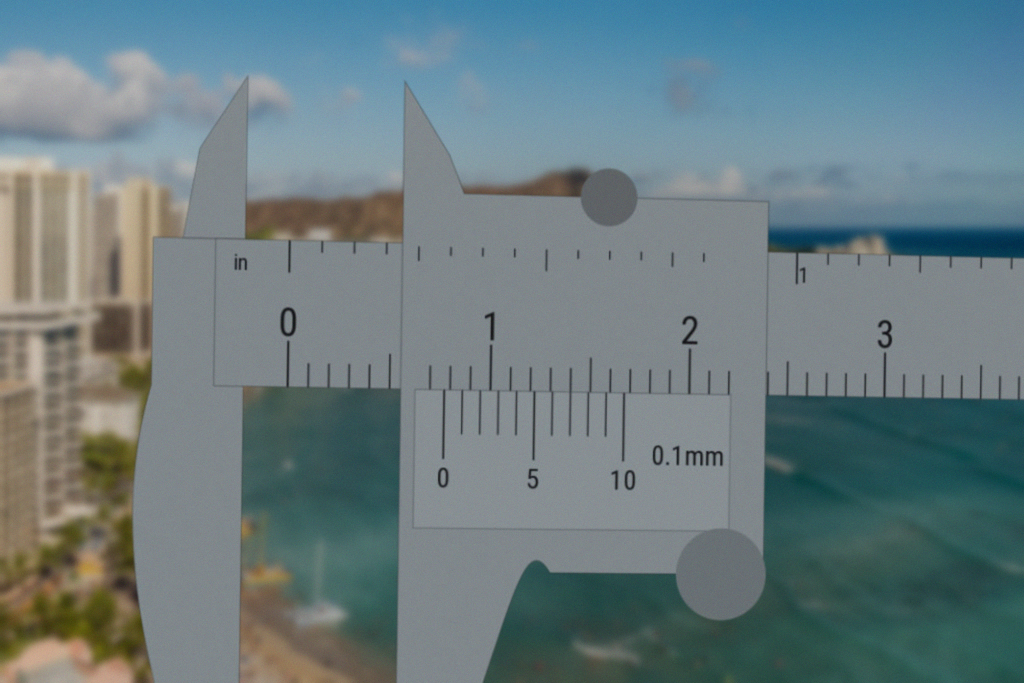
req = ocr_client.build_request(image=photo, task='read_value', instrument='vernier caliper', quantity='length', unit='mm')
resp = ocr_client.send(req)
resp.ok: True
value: 7.7 mm
